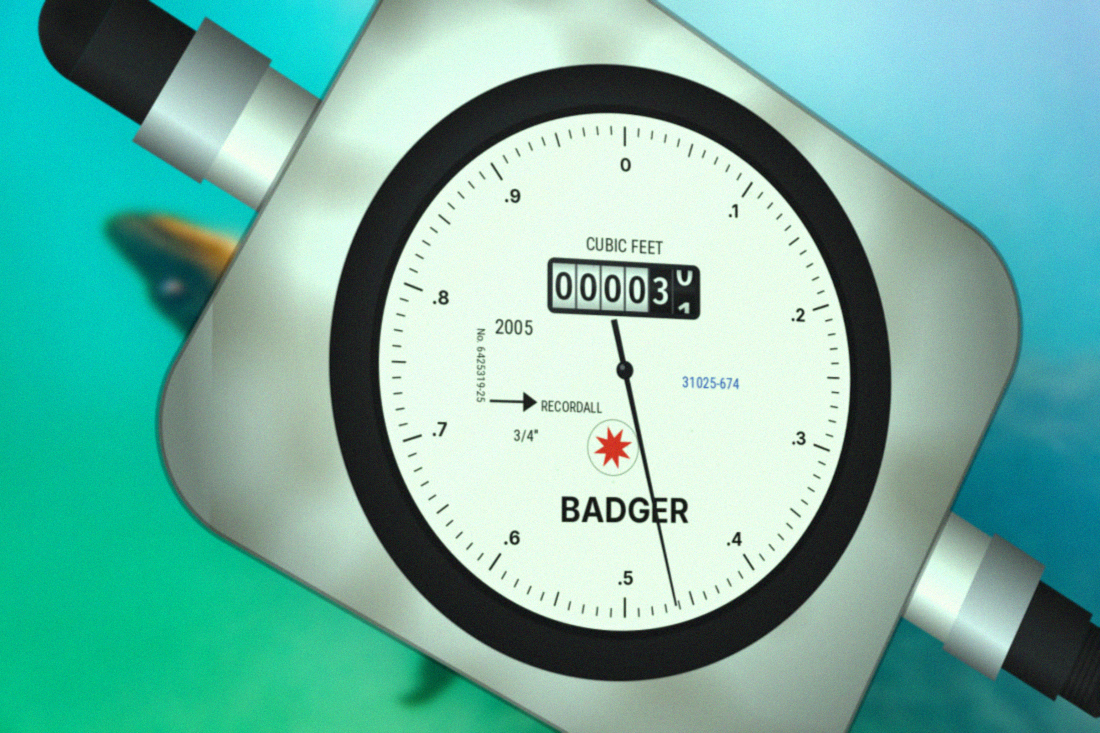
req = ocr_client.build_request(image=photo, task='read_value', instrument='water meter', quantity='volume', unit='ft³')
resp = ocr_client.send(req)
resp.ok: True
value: 30.46 ft³
